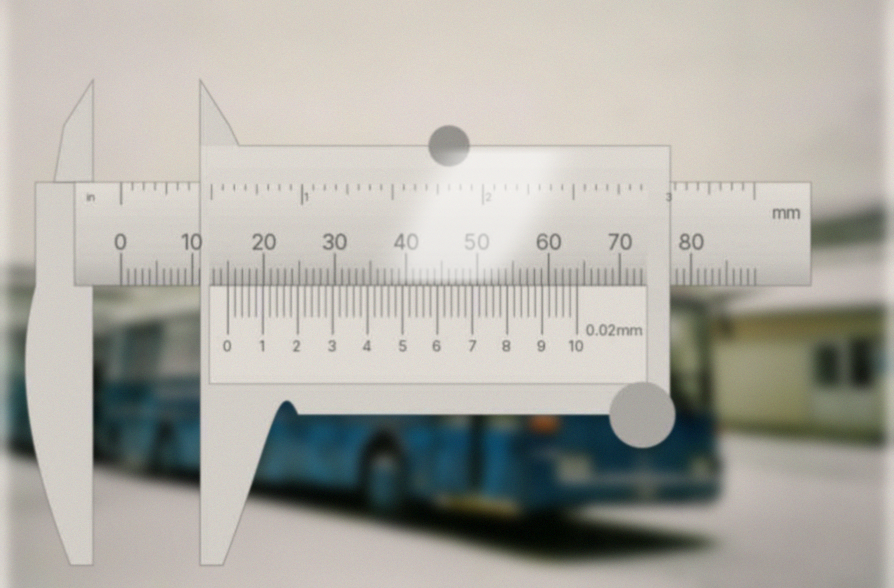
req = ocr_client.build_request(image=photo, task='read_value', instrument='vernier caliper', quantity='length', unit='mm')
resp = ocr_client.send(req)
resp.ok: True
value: 15.0 mm
